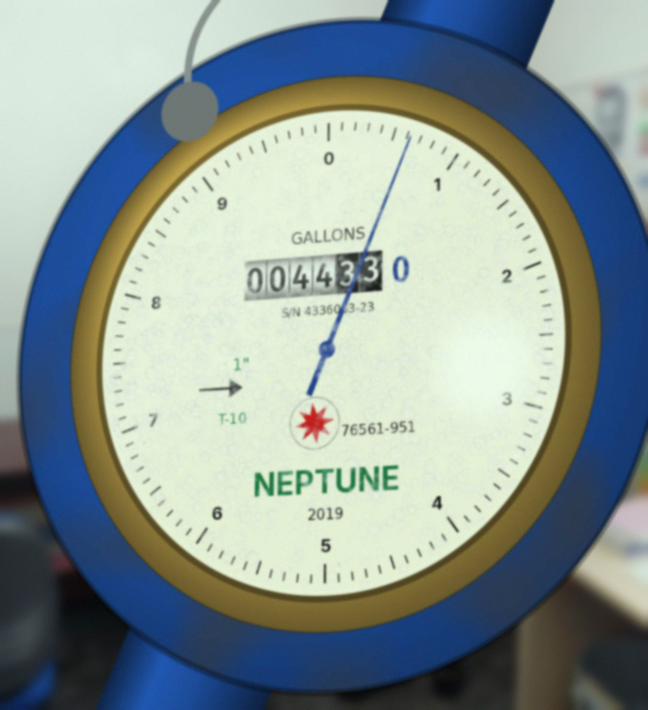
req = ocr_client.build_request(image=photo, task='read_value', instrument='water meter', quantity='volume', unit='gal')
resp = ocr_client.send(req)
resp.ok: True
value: 44330.6 gal
